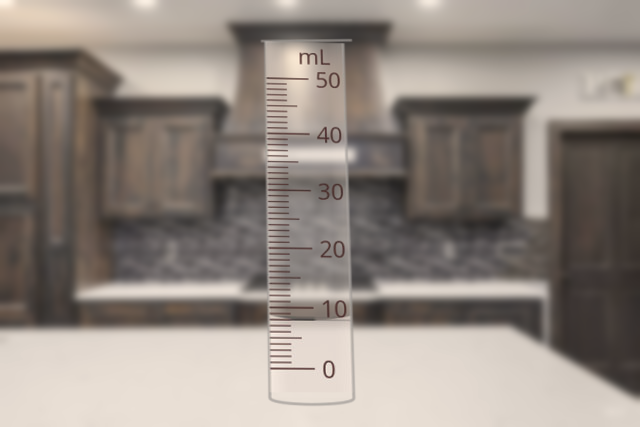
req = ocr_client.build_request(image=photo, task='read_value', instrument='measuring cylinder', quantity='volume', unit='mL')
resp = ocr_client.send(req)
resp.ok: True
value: 8 mL
